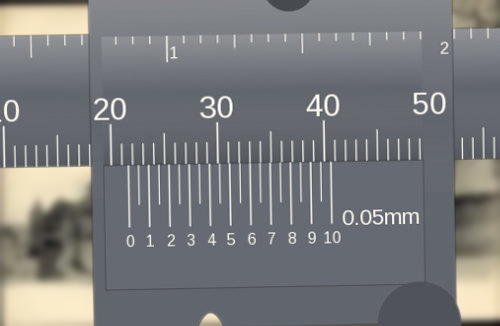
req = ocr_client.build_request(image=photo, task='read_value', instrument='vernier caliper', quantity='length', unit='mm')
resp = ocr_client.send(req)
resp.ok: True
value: 21.6 mm
